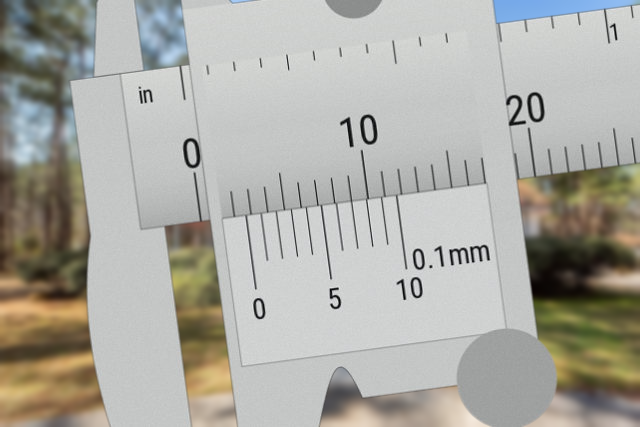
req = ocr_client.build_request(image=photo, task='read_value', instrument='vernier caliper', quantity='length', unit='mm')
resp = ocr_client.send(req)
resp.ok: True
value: 2.7 mm
